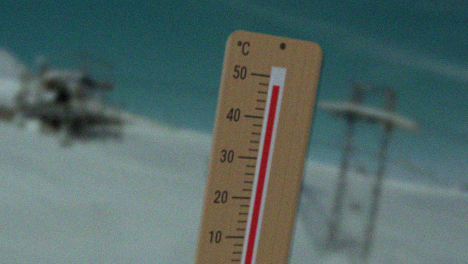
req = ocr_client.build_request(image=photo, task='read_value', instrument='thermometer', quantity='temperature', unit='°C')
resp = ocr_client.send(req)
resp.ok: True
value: 48 °C
